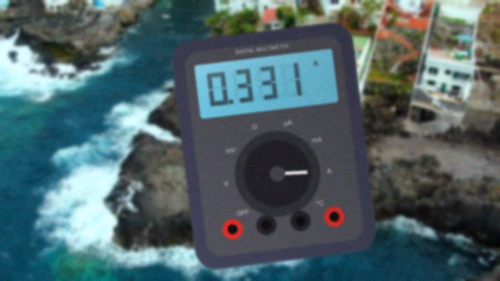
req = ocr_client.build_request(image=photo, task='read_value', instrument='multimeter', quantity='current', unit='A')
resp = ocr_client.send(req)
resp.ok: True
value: 0.331 A
